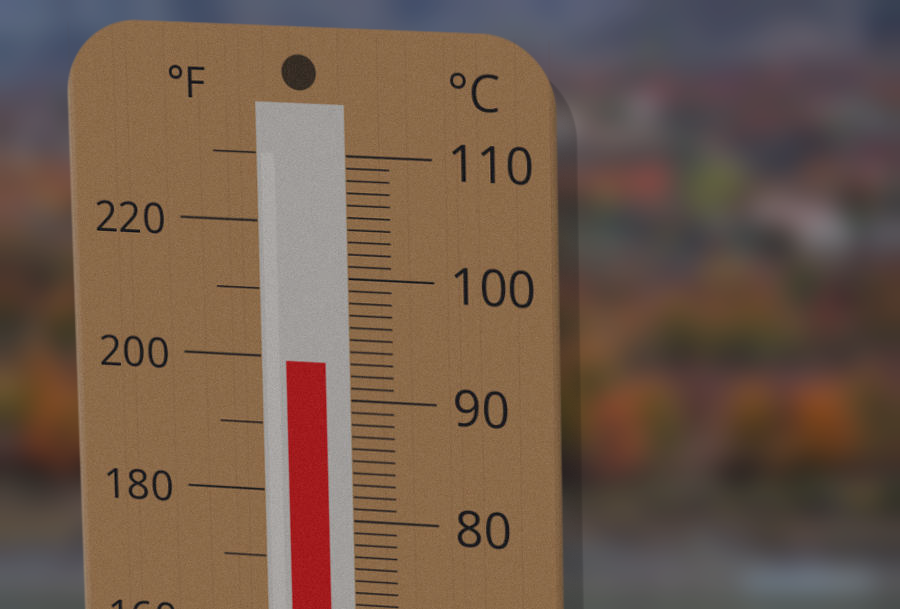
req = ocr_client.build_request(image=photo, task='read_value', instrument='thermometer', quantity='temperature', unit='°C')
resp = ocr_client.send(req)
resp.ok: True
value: 93 °C
